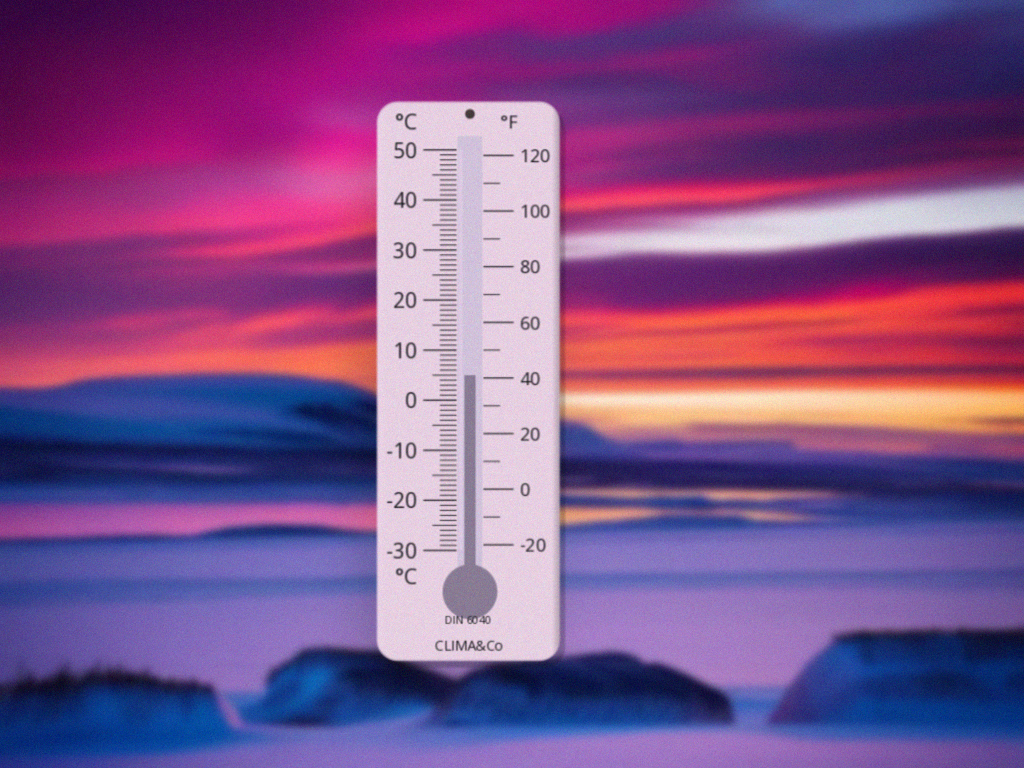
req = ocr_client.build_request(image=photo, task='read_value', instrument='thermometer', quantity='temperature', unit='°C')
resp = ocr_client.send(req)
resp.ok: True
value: 5 °C
